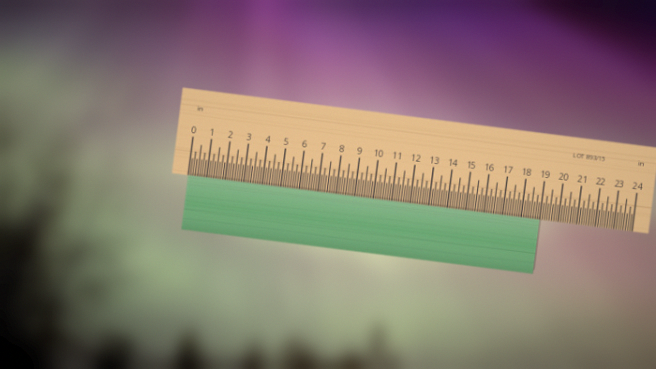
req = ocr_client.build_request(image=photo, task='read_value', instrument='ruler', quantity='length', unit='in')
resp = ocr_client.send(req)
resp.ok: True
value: 19 in
